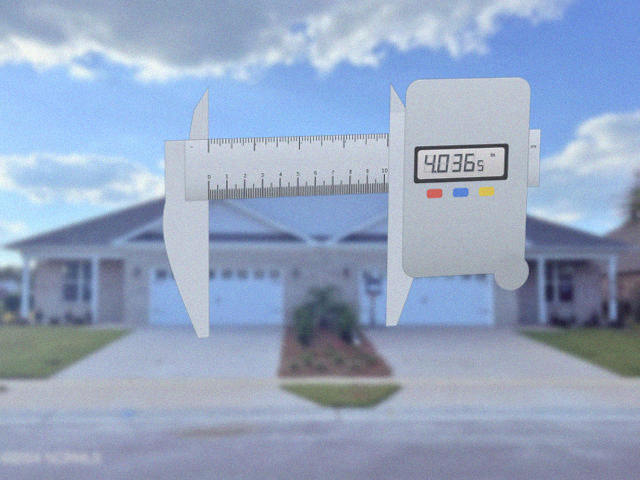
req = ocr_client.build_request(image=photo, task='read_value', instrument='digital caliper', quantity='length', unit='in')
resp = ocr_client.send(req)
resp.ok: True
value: 4.0365 in
